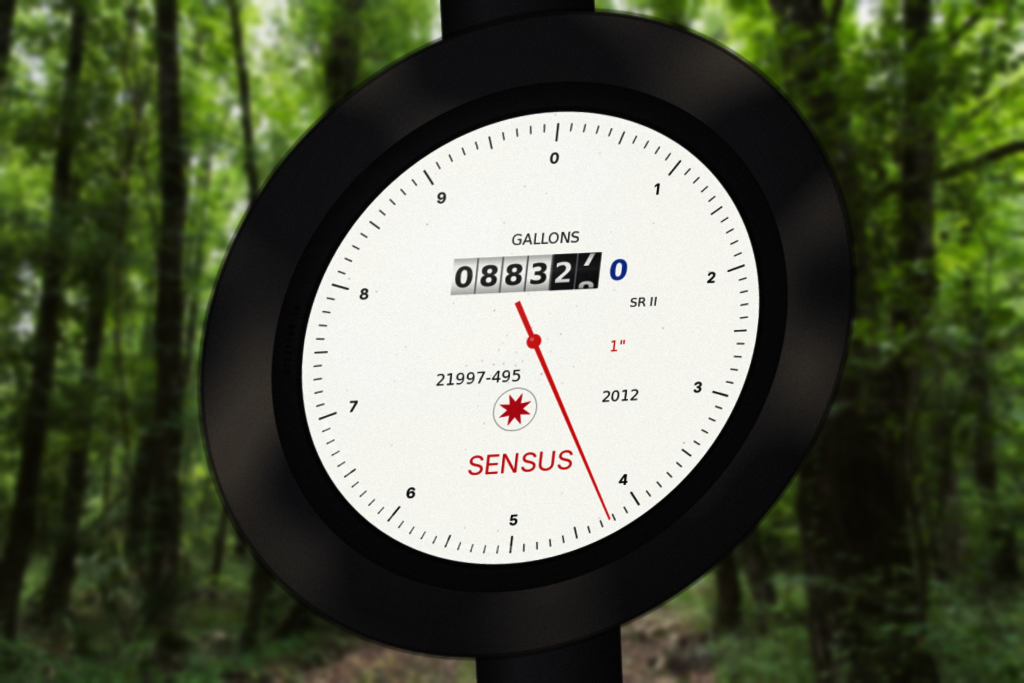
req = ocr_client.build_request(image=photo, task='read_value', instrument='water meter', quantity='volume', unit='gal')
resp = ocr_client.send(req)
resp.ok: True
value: 883274.2 gal
